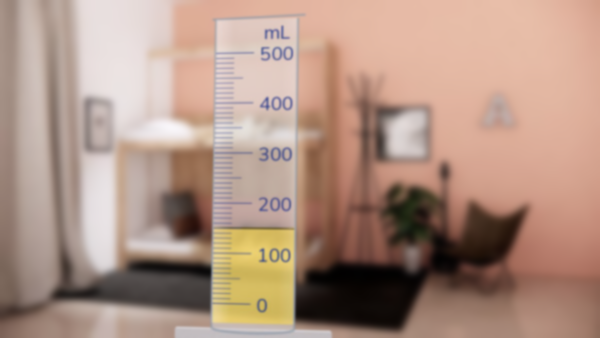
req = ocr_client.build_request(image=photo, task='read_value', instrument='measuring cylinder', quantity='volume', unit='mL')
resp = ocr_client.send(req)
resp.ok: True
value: 150 mL
